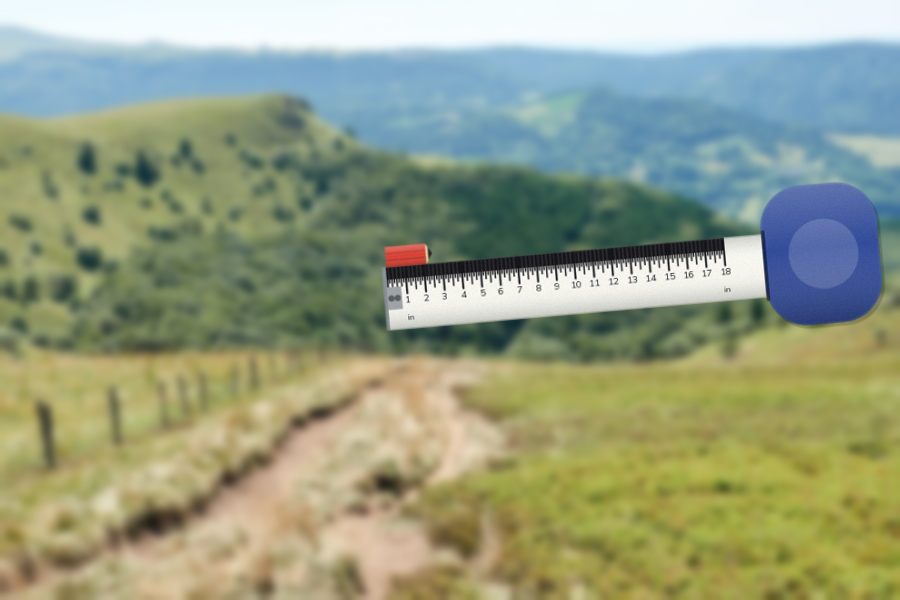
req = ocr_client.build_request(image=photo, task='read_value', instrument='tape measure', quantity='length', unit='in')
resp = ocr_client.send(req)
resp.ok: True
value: 2.5 in
